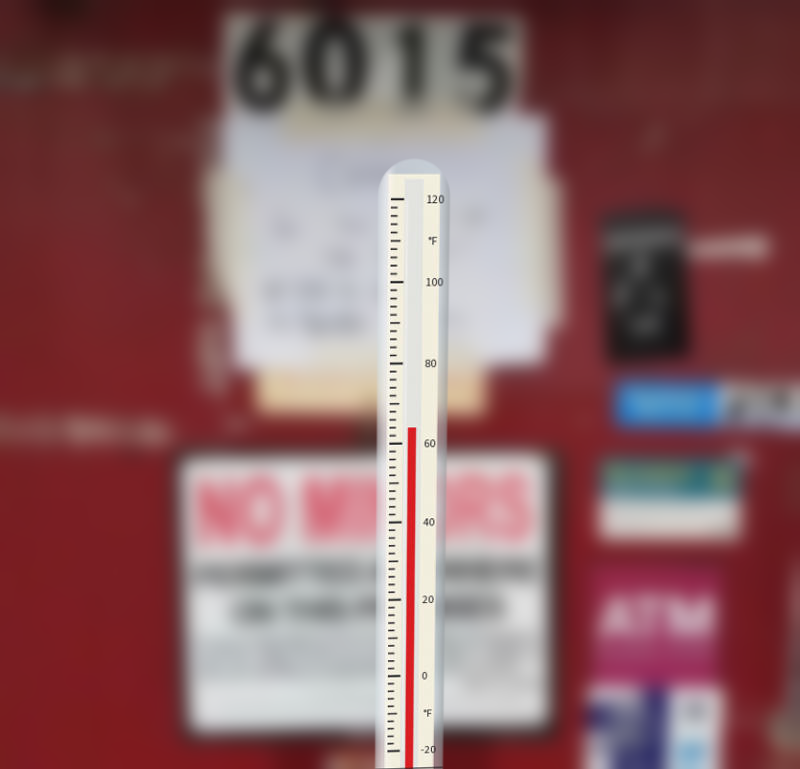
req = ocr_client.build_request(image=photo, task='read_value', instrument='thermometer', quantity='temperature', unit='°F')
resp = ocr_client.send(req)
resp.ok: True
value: 64 °F
